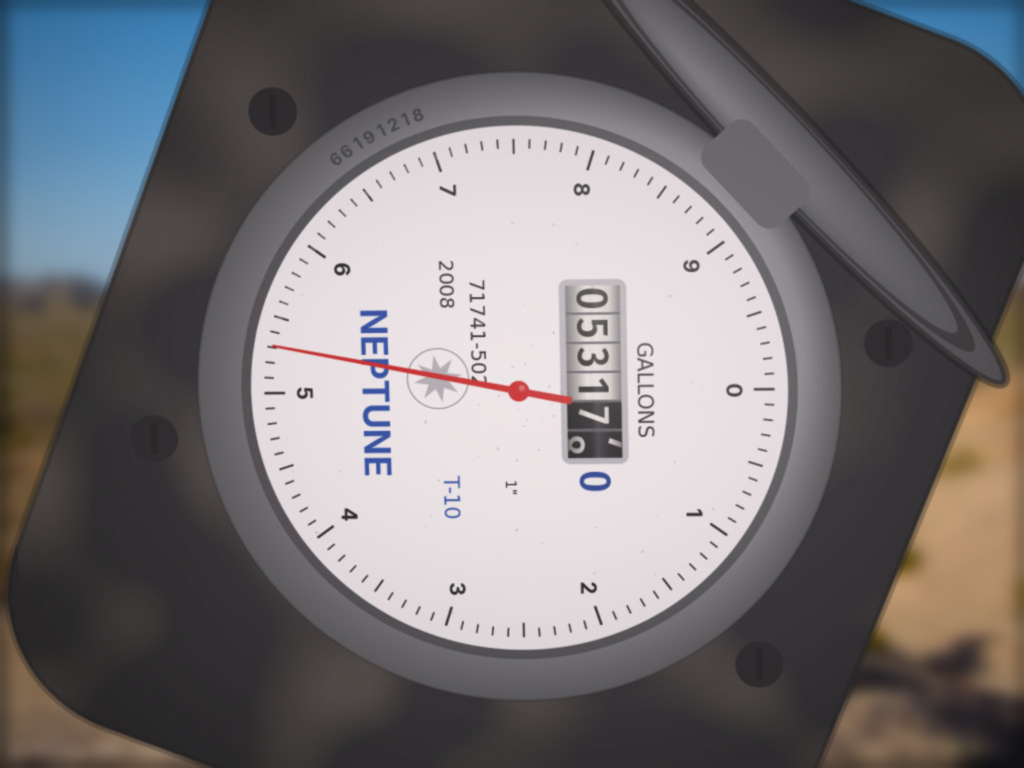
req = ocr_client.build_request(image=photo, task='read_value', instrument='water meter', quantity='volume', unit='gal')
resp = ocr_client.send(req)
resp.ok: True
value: 531775.3 gal
